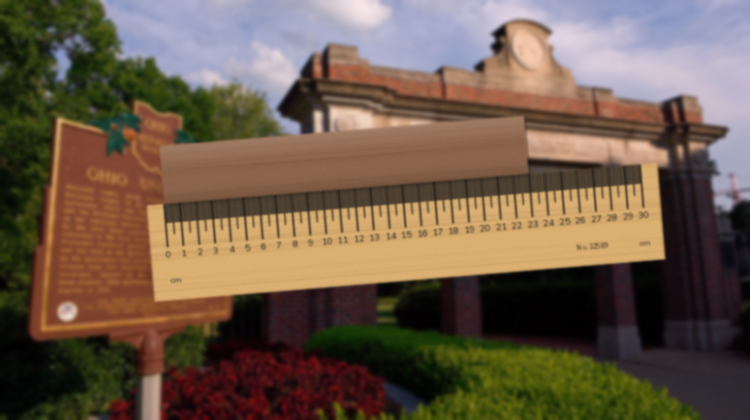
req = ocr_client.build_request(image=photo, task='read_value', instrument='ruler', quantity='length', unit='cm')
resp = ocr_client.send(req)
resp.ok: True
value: 23 cm
